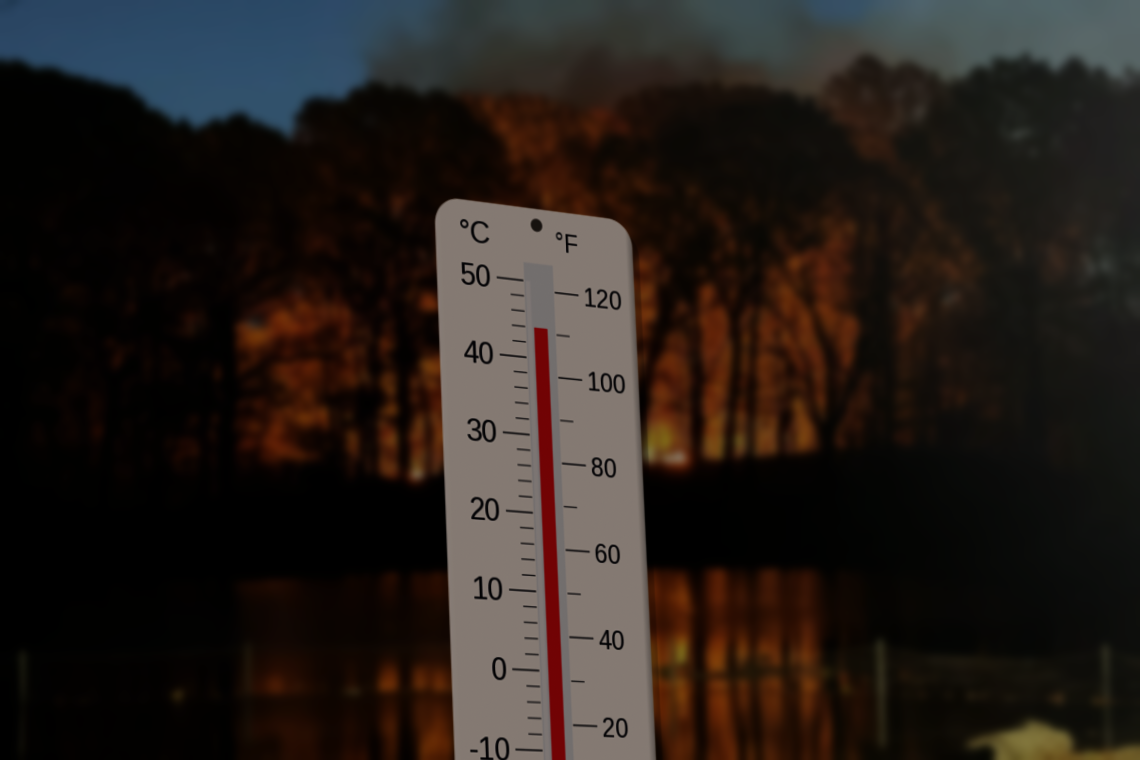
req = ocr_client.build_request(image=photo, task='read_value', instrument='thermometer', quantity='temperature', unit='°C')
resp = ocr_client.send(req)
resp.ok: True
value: 44 °C
